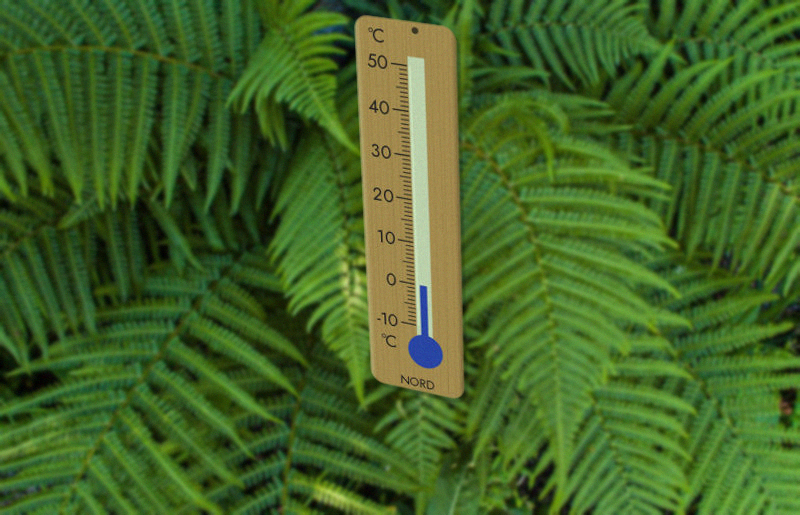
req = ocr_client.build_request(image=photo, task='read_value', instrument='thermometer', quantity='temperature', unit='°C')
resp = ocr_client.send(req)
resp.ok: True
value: 0 °C
